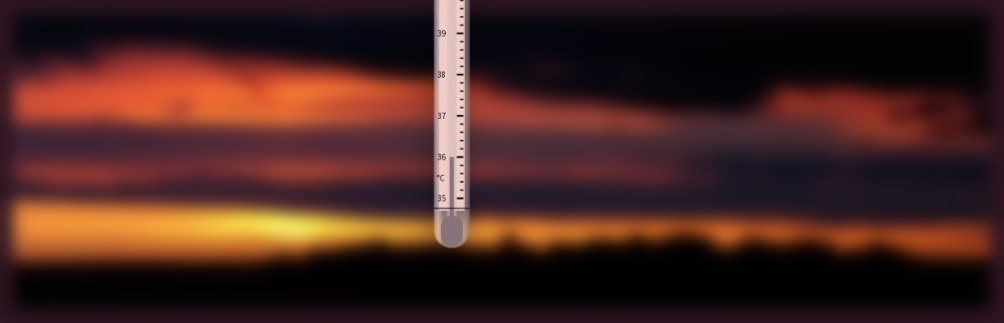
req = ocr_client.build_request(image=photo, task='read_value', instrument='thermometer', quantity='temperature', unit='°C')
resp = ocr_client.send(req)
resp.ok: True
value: 36 °C
